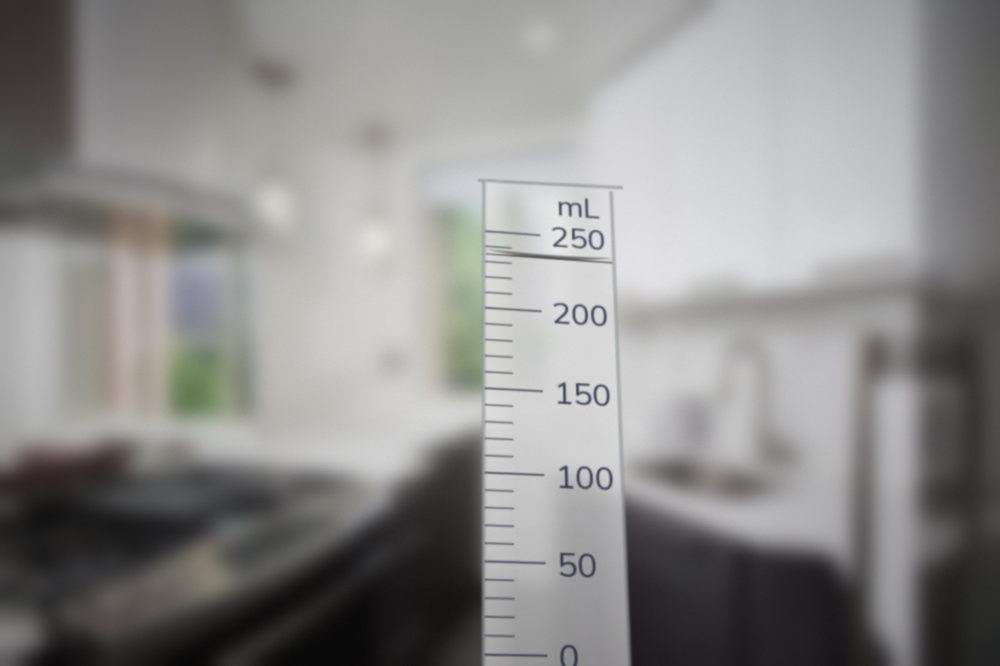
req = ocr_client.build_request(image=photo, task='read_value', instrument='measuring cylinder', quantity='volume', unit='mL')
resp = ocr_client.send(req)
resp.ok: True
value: 235 mL
